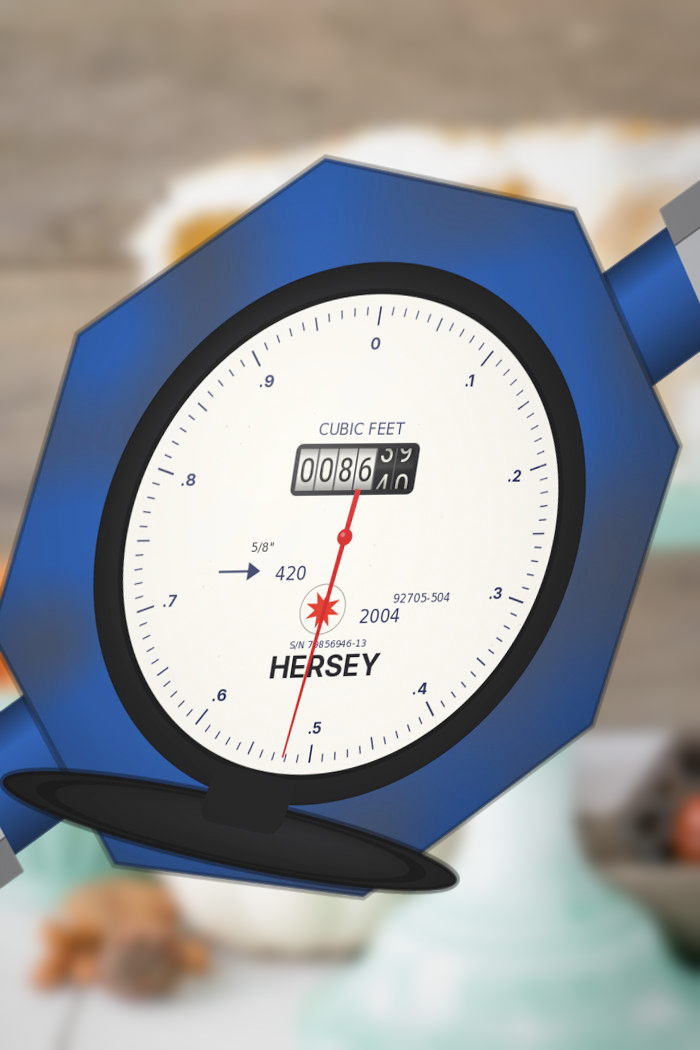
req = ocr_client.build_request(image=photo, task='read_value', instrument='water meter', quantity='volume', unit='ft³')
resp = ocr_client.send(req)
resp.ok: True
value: 8639.52 ft³
